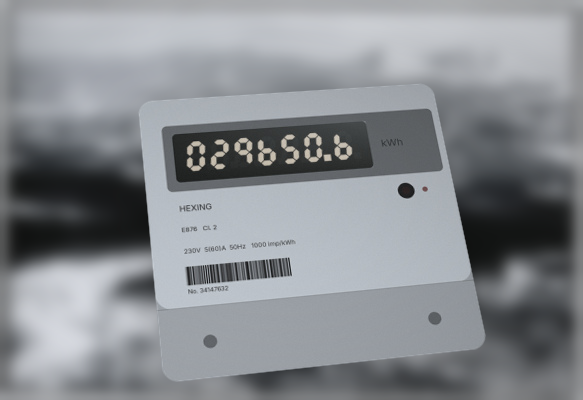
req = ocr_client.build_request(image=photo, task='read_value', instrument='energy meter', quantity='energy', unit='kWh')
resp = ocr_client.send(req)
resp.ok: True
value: 29650.6 kWh
